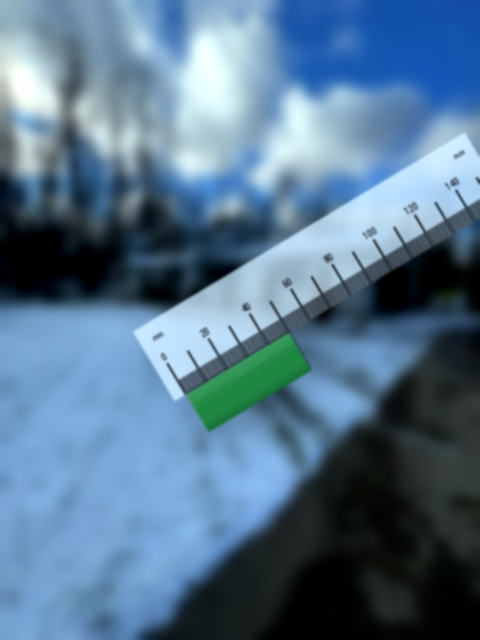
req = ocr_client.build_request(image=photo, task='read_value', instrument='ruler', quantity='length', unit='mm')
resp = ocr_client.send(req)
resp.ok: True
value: 50 mm
